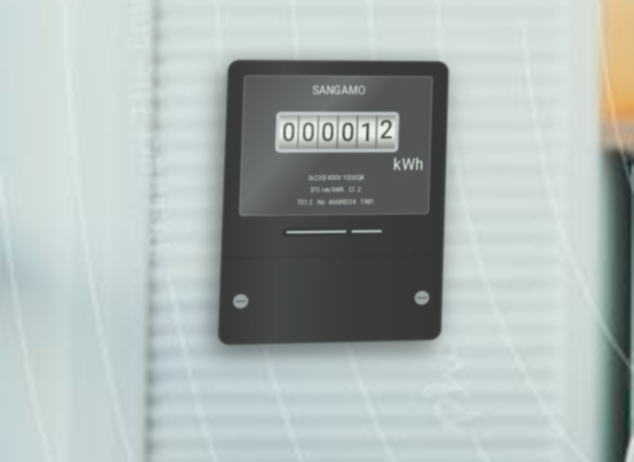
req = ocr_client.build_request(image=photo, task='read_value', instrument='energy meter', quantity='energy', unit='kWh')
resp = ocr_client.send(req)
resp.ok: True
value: 12 kWh
